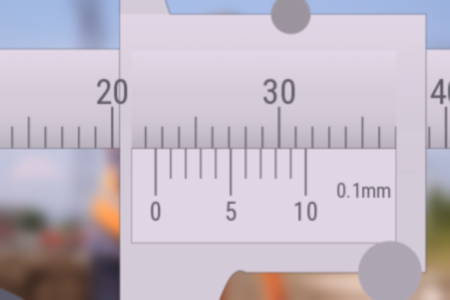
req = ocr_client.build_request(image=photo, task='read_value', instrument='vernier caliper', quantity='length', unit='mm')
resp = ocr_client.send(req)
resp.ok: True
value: 22.6 mm
